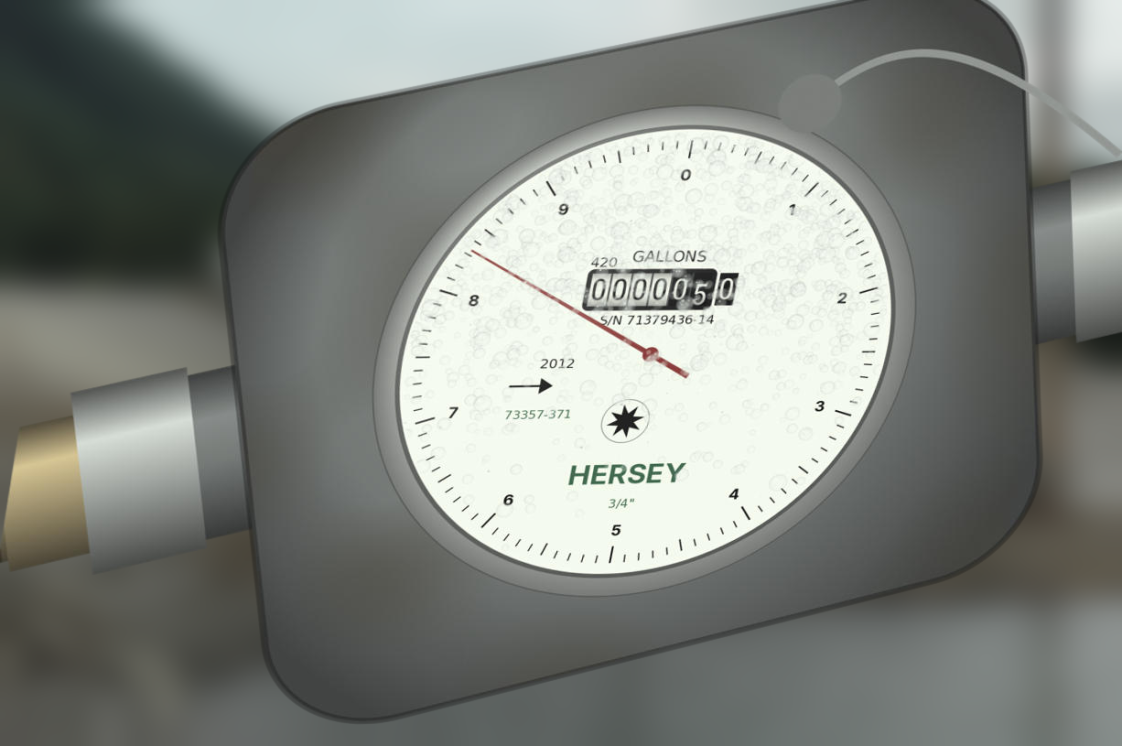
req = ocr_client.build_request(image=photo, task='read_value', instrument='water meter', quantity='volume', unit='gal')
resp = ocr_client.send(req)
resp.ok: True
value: 48.3 gal
